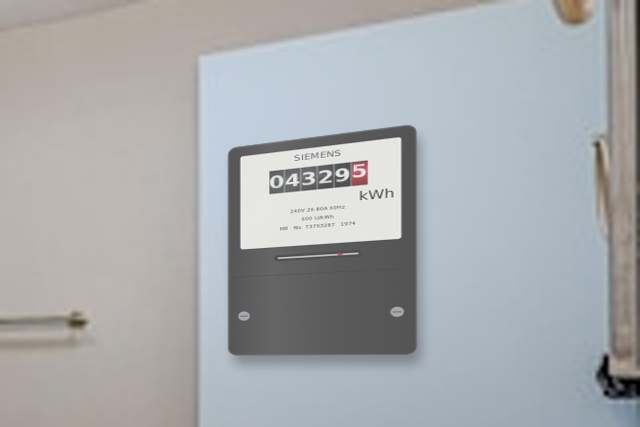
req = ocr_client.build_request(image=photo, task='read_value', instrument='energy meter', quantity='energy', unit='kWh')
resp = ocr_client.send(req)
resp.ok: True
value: 4329.5 kWh
